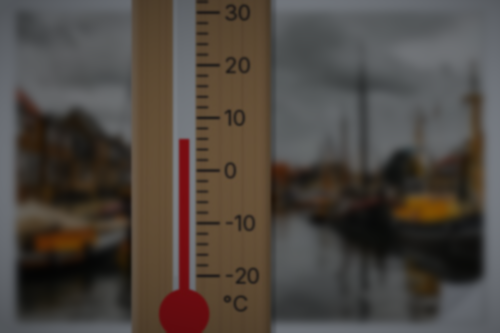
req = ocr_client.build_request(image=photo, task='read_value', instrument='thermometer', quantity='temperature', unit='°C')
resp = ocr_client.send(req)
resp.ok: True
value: 6 °C
